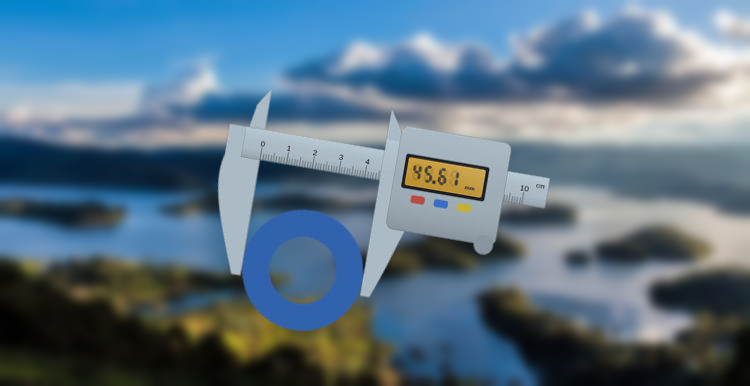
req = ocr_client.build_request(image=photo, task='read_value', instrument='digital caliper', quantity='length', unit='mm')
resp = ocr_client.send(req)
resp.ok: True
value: 45.61 mm
